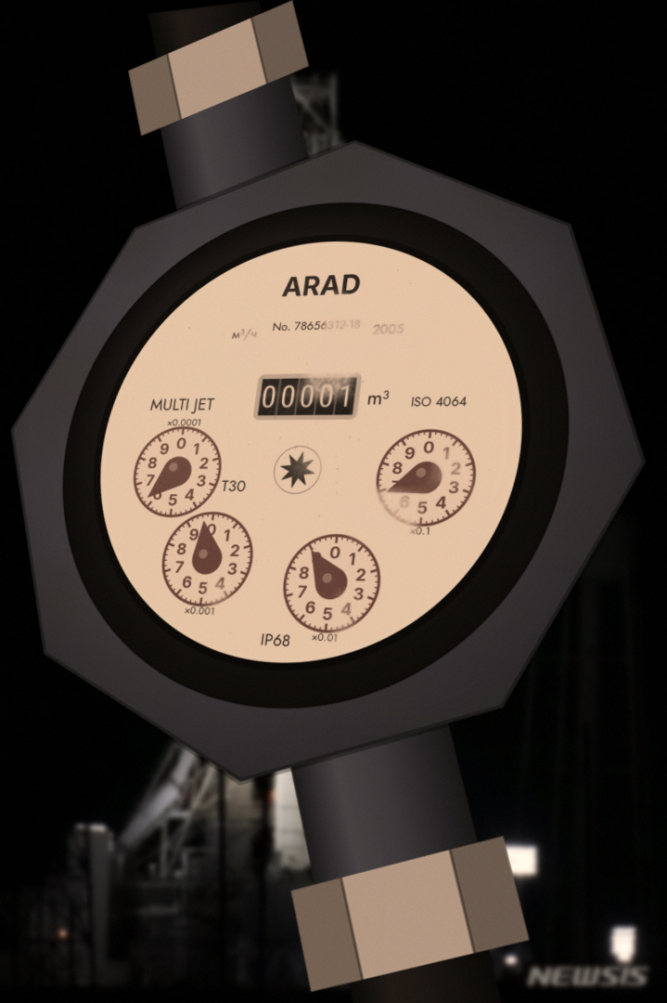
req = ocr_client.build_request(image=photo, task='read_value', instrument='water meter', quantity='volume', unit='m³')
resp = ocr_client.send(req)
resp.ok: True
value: 1.6896 m³
